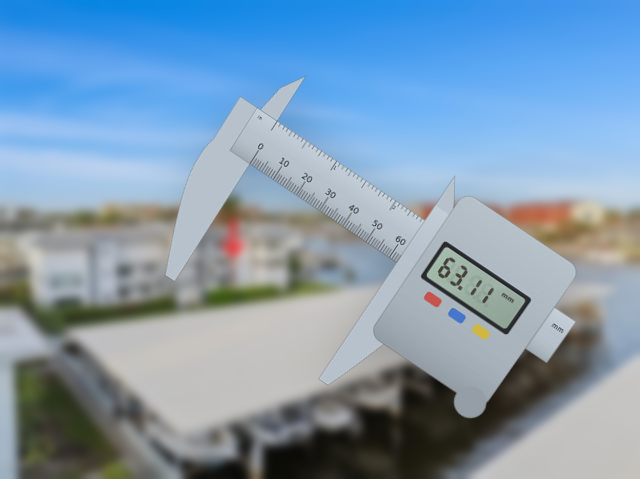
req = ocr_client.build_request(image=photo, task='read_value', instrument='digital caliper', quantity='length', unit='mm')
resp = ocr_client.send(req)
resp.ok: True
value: 63.11 mm
